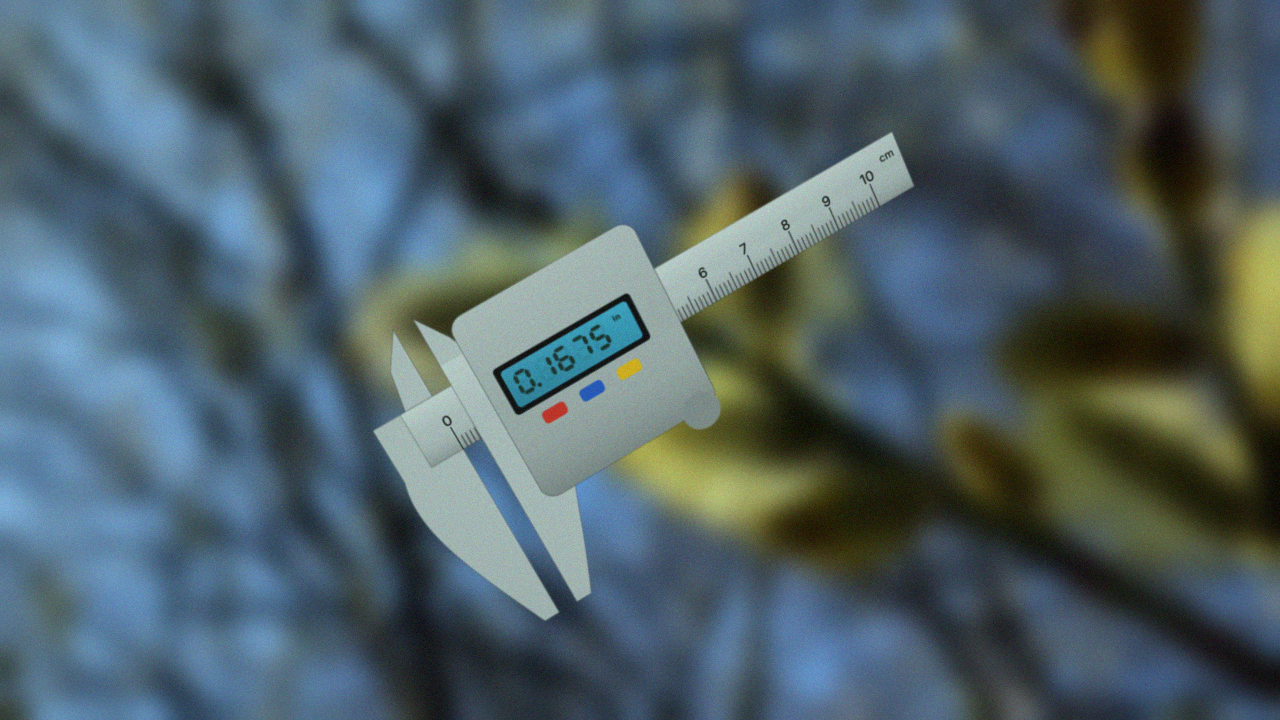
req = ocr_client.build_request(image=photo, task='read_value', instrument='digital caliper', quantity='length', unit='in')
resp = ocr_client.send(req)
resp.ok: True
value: 0.1675 in
